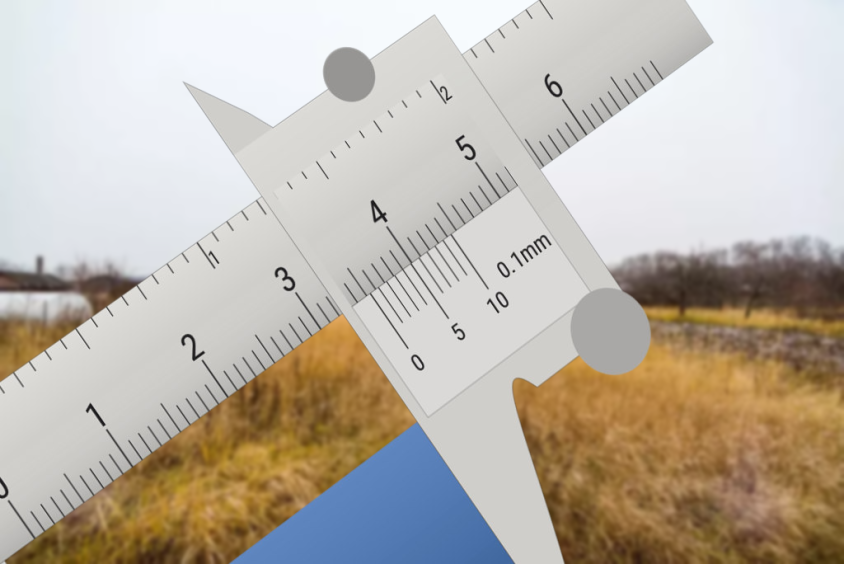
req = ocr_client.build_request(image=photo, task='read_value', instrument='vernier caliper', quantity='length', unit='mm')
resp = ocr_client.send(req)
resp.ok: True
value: 35.4 mm
